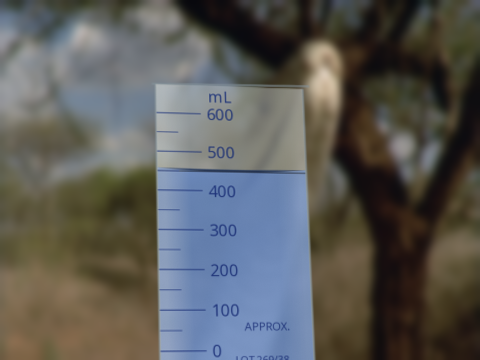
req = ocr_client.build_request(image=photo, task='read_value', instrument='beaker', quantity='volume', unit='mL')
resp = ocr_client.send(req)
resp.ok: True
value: 450 mL
